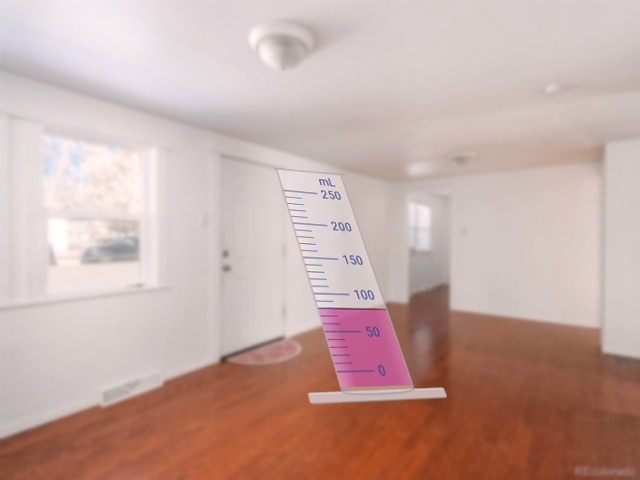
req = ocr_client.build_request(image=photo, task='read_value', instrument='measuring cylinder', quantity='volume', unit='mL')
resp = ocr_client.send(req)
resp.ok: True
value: 80 mL
